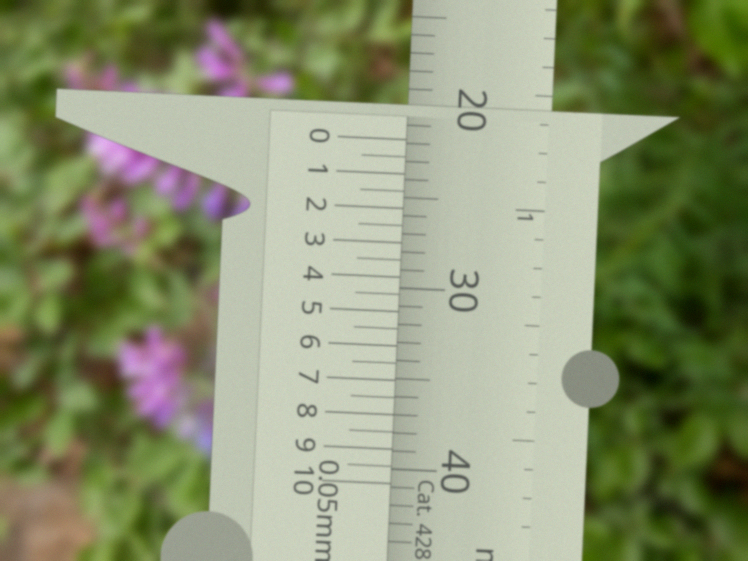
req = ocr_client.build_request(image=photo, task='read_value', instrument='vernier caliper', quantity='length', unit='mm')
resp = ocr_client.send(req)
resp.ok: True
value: 21.8 mm
